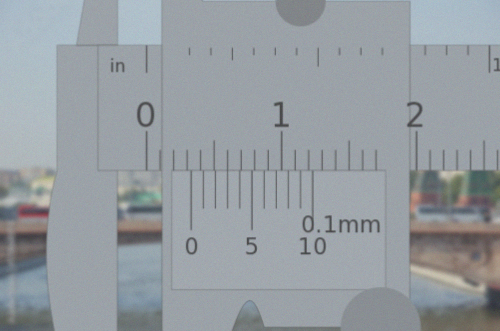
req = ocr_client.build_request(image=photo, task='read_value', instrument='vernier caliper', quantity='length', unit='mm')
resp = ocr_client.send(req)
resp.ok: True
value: 3.3 mm
